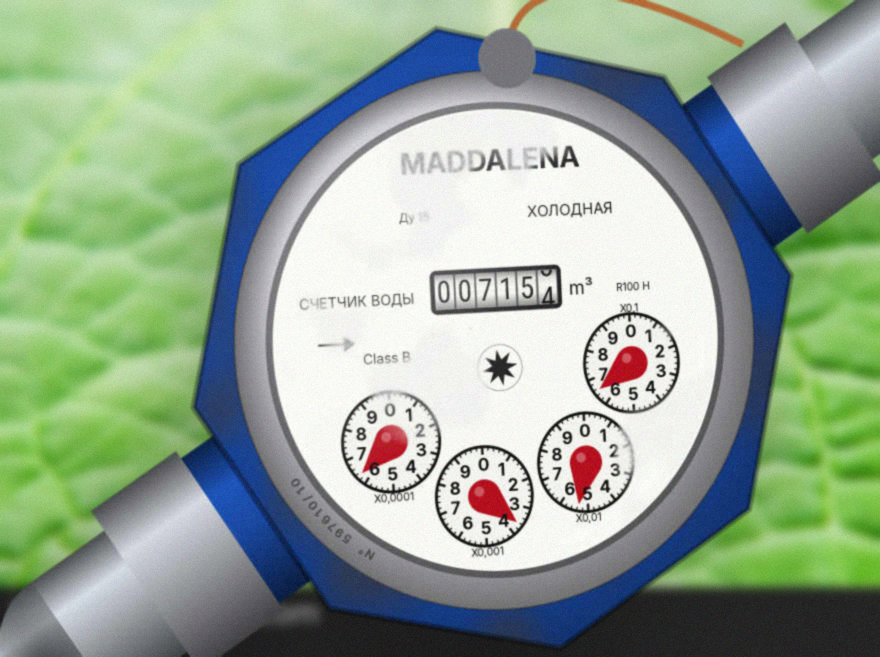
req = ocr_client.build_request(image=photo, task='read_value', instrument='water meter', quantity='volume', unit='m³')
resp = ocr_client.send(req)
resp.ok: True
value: 7153.6536 m³
